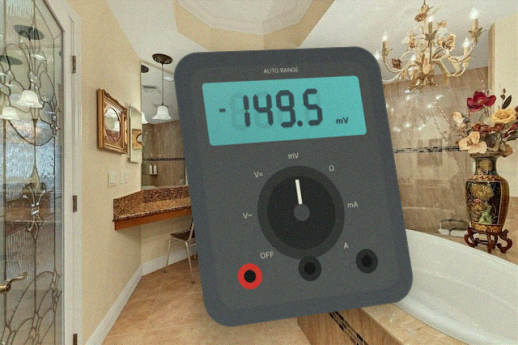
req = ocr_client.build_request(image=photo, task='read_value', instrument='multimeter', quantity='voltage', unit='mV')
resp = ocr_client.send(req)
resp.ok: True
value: -149.5 mV
